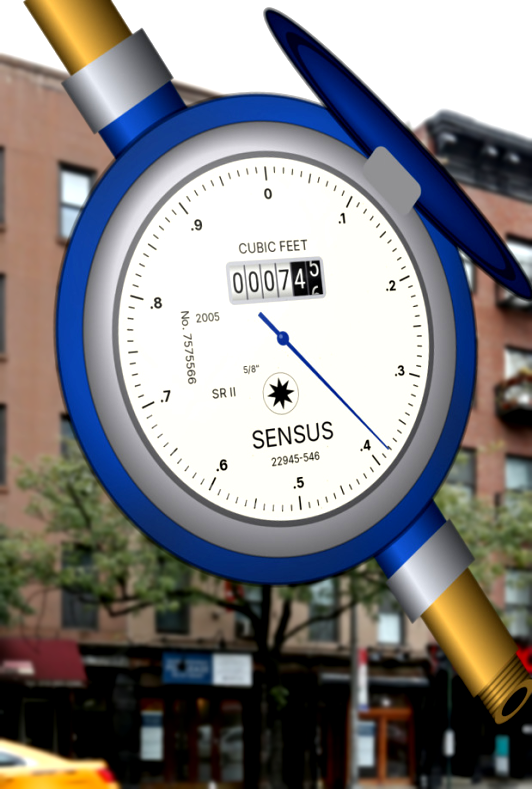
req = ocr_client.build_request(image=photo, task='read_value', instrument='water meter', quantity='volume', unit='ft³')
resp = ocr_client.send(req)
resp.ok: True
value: 745.38 ft³
